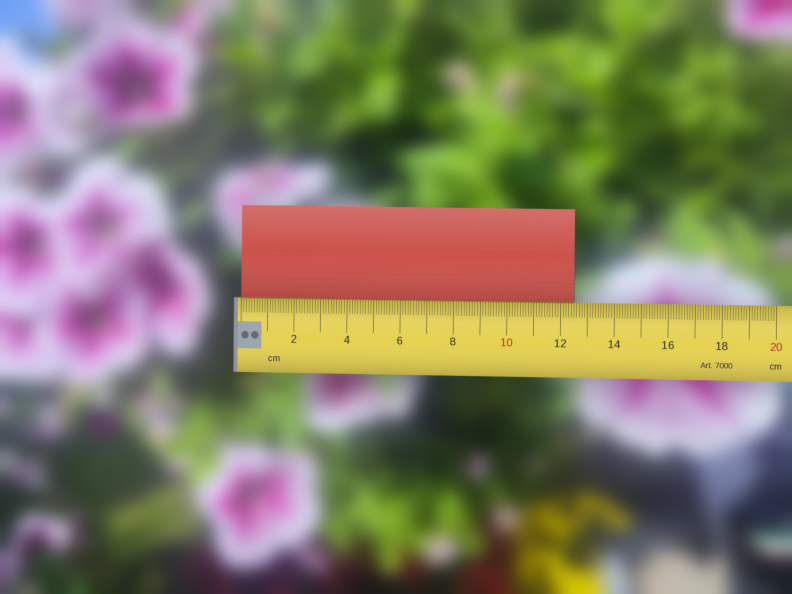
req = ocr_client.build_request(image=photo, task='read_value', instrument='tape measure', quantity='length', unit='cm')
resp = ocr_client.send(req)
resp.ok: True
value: 12.5 cm
